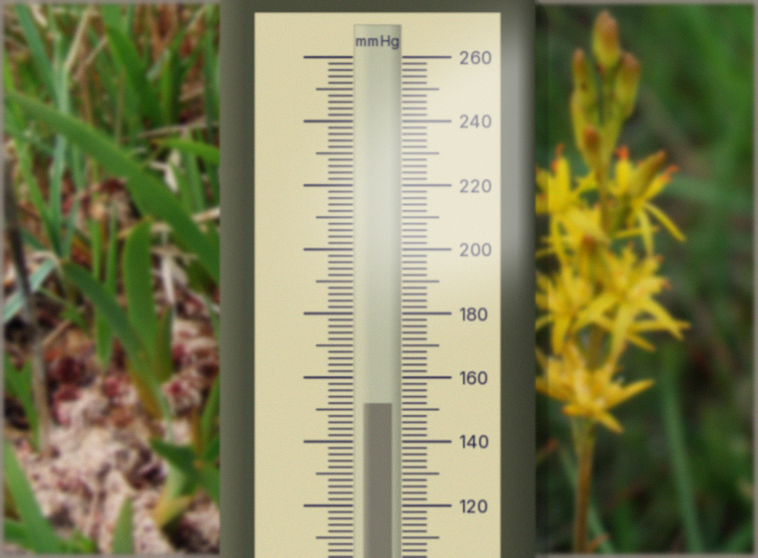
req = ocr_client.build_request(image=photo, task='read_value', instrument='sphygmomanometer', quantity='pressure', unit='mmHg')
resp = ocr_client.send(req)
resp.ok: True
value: 152 mmHg
